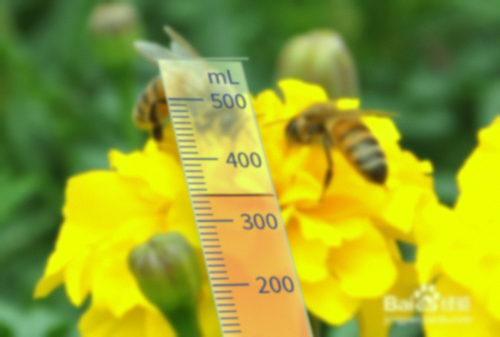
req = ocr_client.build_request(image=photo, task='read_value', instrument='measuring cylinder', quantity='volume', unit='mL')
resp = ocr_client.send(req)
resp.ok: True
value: 340 mL
